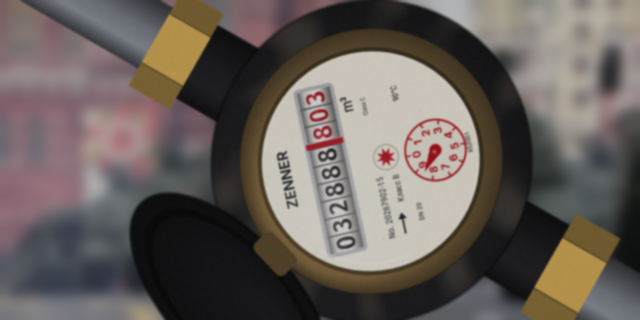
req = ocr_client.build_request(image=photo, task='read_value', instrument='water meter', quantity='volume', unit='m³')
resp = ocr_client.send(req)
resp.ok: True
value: 32888.8038 m³
